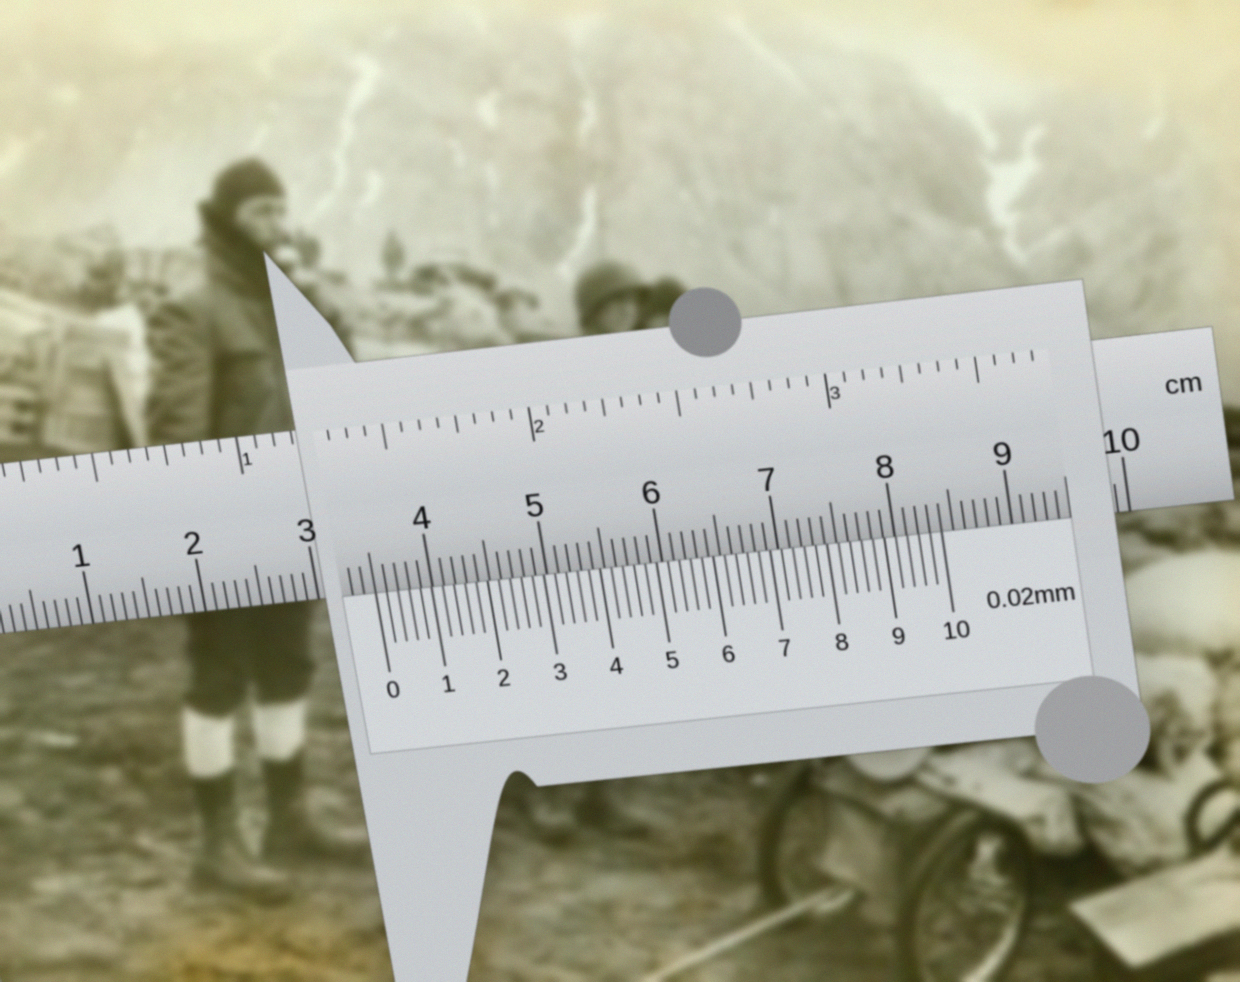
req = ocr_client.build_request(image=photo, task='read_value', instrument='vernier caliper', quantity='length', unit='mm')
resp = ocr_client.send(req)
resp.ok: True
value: 35.0 mm
